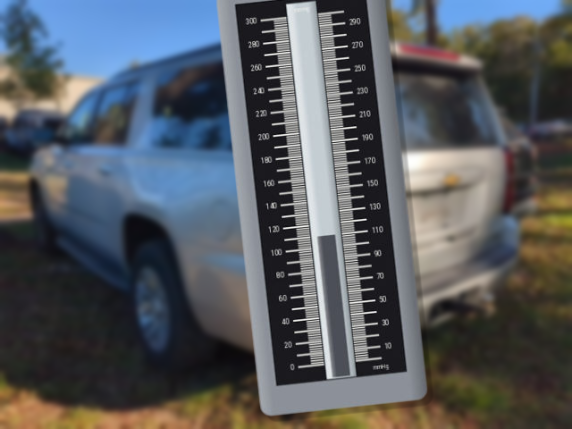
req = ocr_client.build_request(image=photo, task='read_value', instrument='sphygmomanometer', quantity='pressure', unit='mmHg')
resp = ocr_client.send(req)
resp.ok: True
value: 110 mmHg
